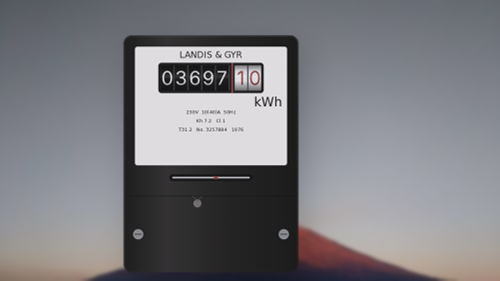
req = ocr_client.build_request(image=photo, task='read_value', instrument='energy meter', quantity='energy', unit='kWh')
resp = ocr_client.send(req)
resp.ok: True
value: 3697.10 kWh
